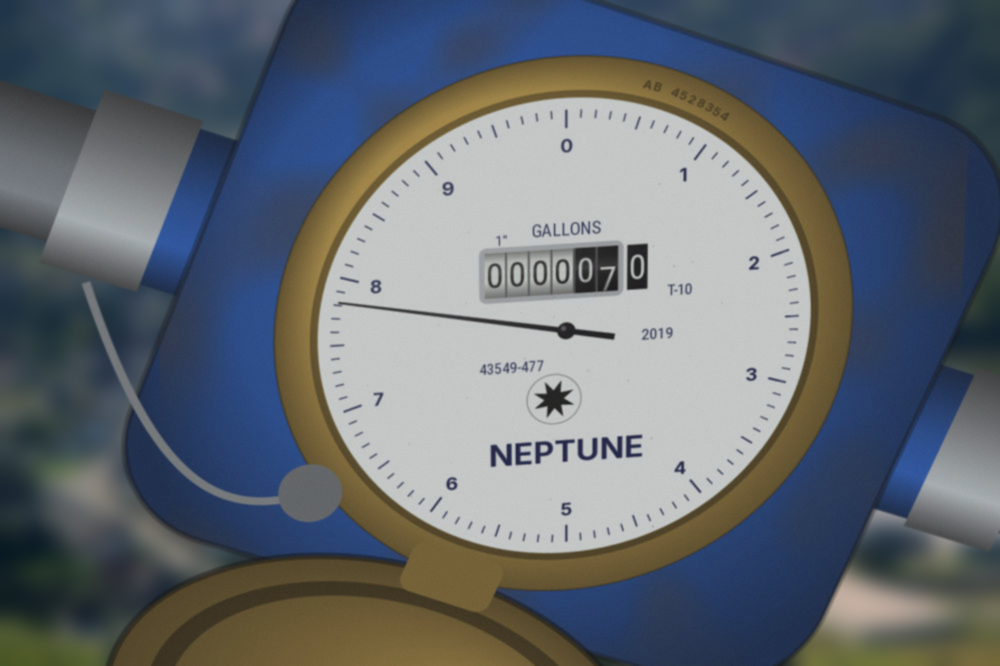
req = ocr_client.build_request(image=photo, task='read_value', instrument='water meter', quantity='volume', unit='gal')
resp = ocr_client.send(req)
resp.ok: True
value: 67.8 gal
